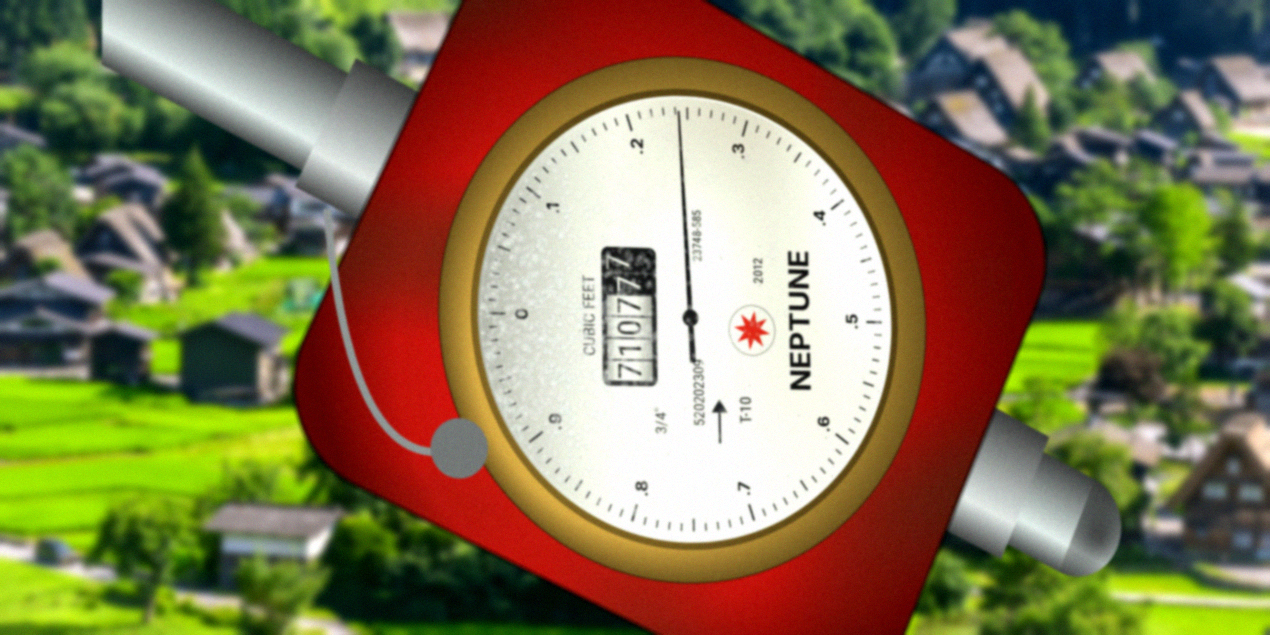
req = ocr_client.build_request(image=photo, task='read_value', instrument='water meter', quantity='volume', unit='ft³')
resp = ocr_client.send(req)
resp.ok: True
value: 710777.24 ft³
